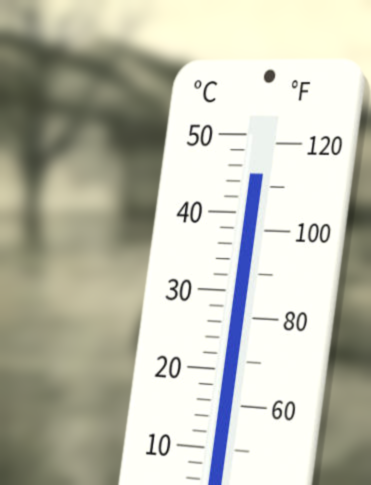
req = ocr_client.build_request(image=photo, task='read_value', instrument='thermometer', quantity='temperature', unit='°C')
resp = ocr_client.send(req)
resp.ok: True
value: 45 °C
